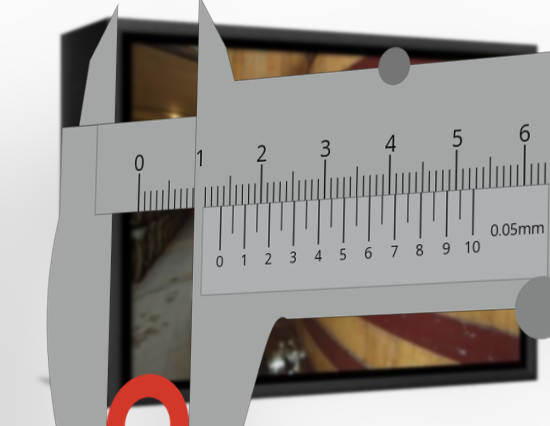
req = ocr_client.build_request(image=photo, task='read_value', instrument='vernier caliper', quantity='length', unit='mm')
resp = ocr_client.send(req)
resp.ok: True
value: 13.6 mm
